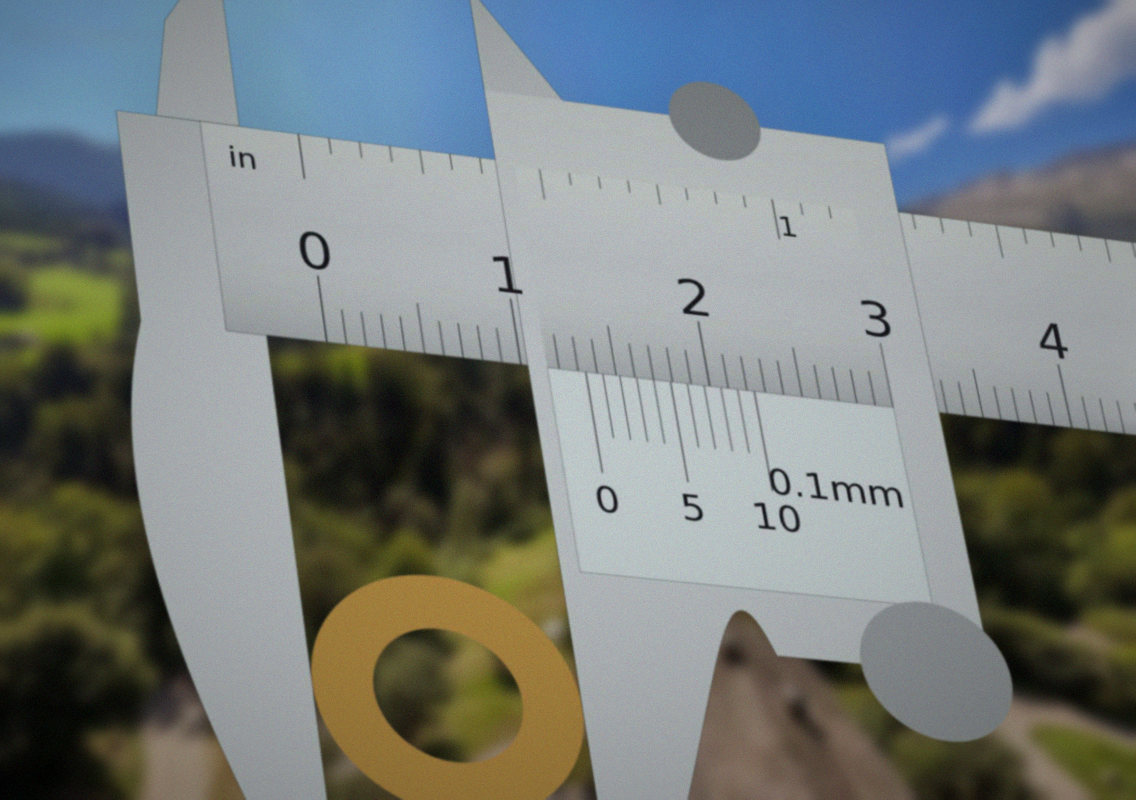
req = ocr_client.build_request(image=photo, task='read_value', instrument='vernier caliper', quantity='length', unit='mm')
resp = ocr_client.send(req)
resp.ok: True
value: 13.4 mm
